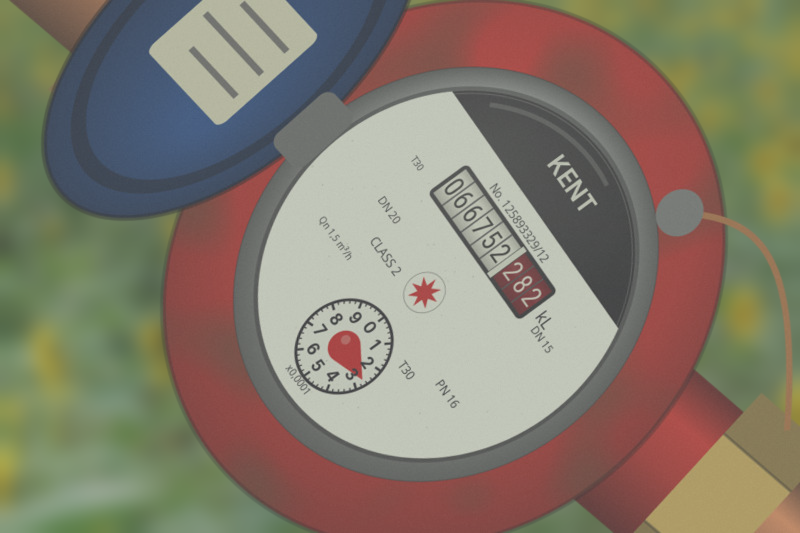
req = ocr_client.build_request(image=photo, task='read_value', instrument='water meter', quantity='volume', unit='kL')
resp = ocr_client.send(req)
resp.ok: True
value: 66752.2822 kL
